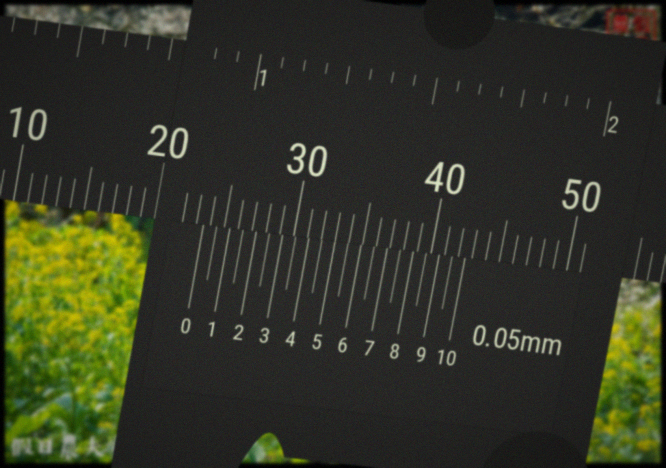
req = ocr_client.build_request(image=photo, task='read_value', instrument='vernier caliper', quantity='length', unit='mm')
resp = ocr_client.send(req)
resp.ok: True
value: 23.5 mm
